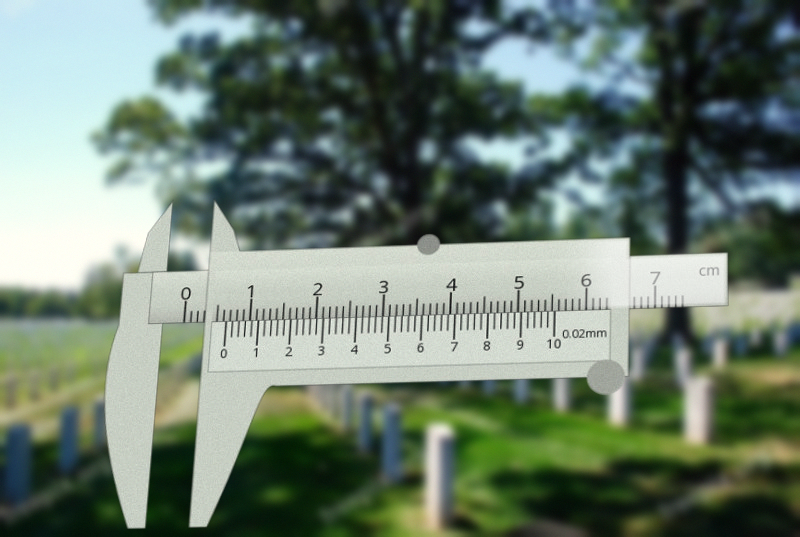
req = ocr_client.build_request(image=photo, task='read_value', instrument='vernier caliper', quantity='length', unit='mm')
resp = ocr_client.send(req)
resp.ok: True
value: 6.4 mm
